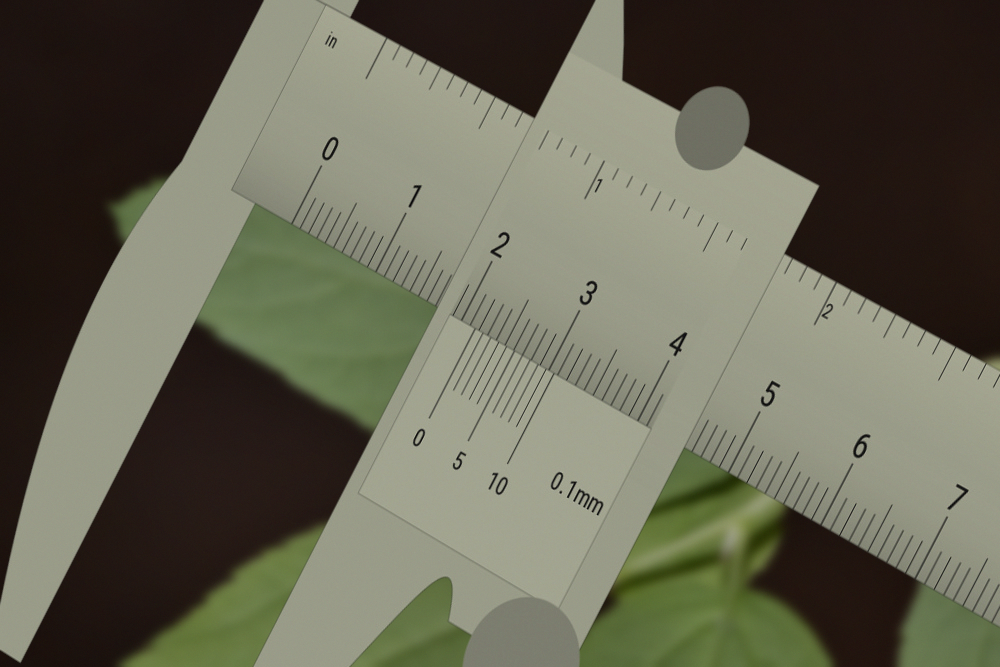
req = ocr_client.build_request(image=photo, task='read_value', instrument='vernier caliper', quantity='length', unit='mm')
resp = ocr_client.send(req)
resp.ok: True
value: 21.6 mm
